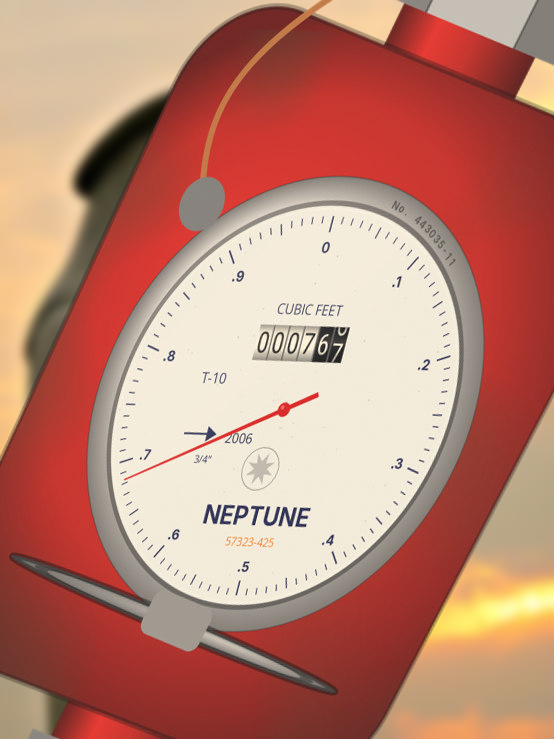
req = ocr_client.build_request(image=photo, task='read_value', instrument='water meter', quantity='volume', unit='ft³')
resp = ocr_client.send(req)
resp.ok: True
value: 766.68 ft³
